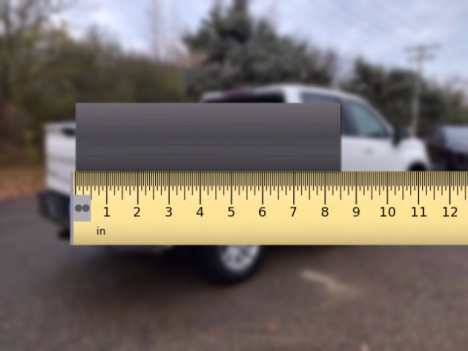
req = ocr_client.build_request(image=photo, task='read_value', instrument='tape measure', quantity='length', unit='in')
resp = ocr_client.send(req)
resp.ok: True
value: 8.5 in
